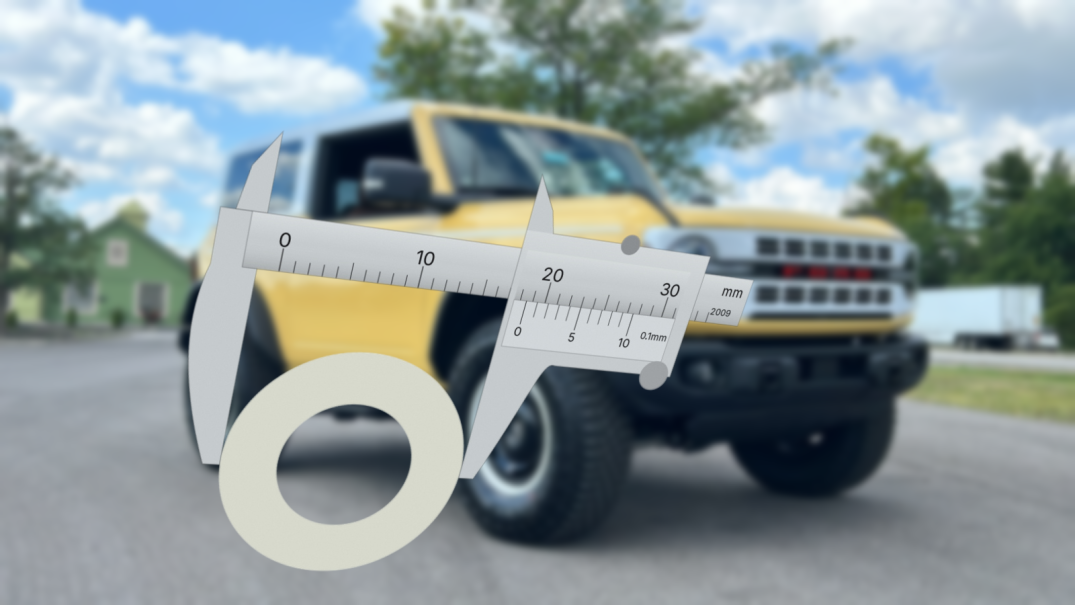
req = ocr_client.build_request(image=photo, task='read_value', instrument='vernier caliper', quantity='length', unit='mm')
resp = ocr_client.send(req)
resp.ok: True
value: 18.5 mm
